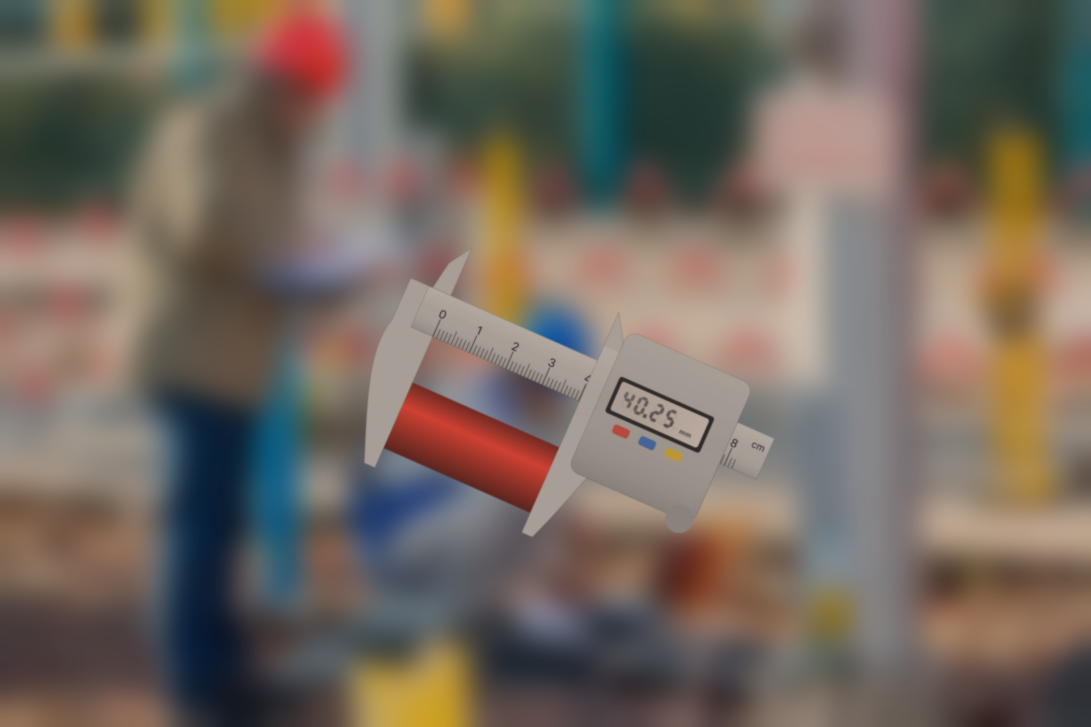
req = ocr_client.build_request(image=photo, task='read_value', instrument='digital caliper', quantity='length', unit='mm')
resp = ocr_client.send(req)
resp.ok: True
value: 40.25 mm
